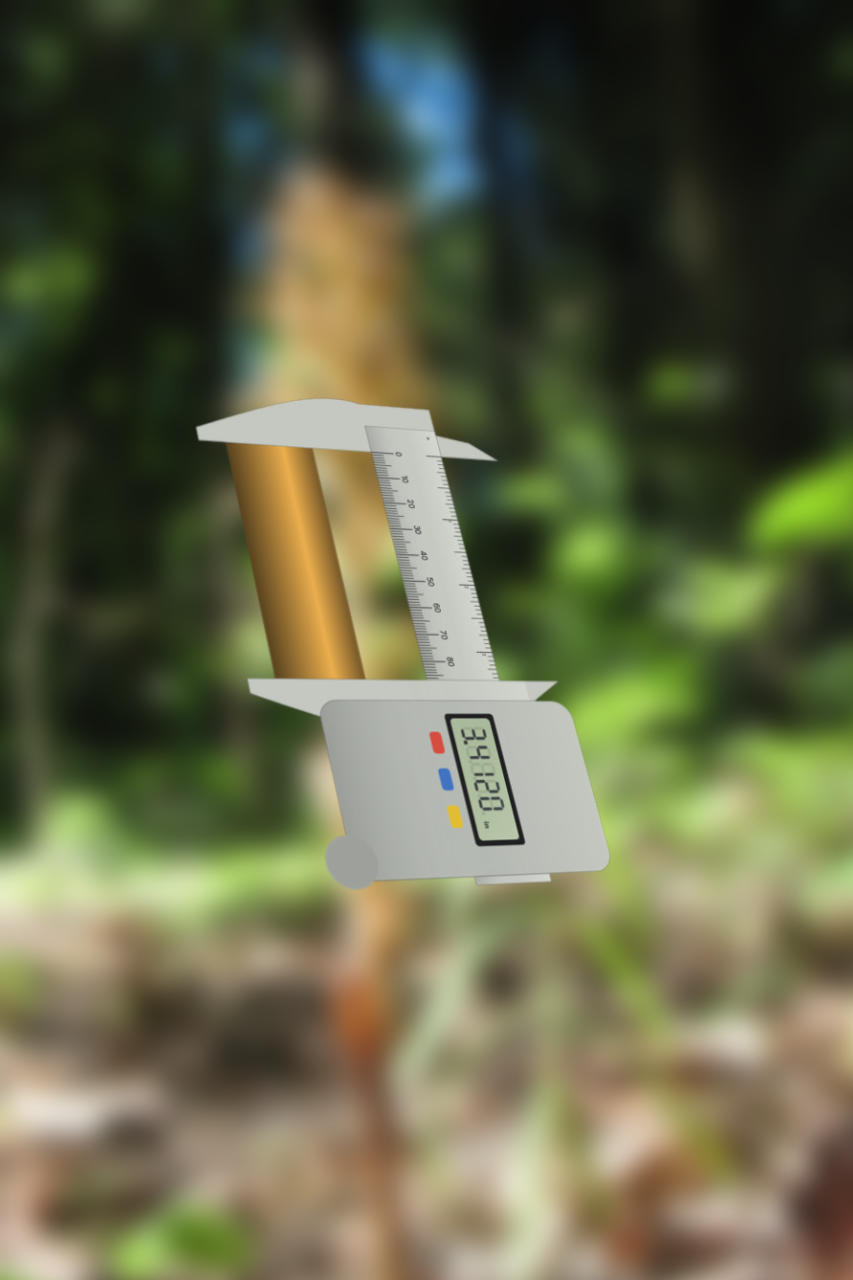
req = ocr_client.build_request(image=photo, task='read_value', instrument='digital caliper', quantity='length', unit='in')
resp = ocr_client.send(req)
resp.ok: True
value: 3.4120 in
